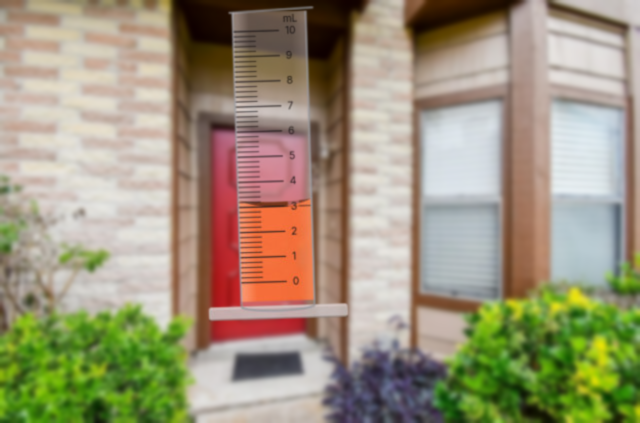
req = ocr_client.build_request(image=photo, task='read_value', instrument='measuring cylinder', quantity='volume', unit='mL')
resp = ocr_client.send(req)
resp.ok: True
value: 3 mL
